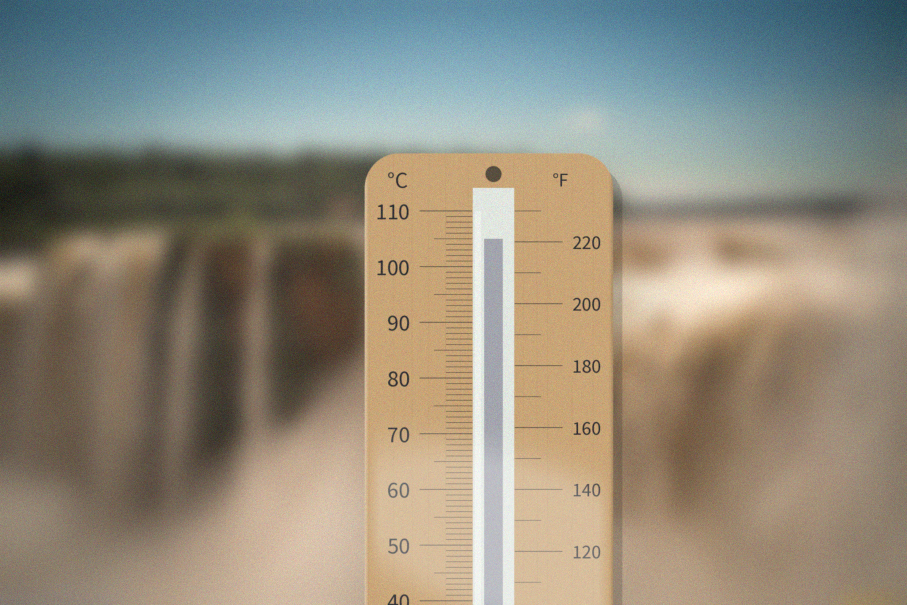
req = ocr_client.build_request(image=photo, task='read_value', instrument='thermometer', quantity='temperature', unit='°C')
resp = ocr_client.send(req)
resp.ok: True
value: 105 °C
